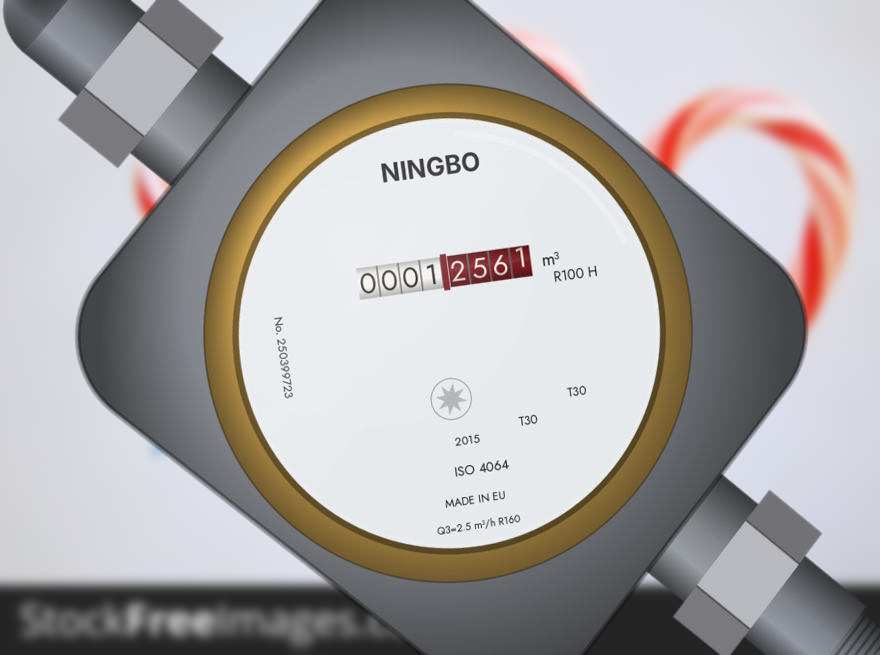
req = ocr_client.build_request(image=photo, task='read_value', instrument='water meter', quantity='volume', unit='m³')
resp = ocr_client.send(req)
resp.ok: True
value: 1.2561 m³
